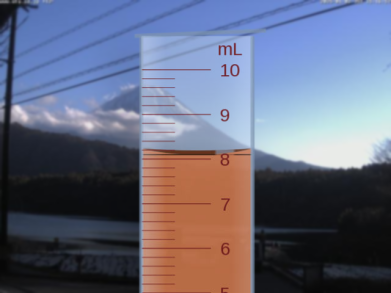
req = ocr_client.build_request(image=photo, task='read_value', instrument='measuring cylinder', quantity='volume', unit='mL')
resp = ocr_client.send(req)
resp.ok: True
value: 8.1 mL
